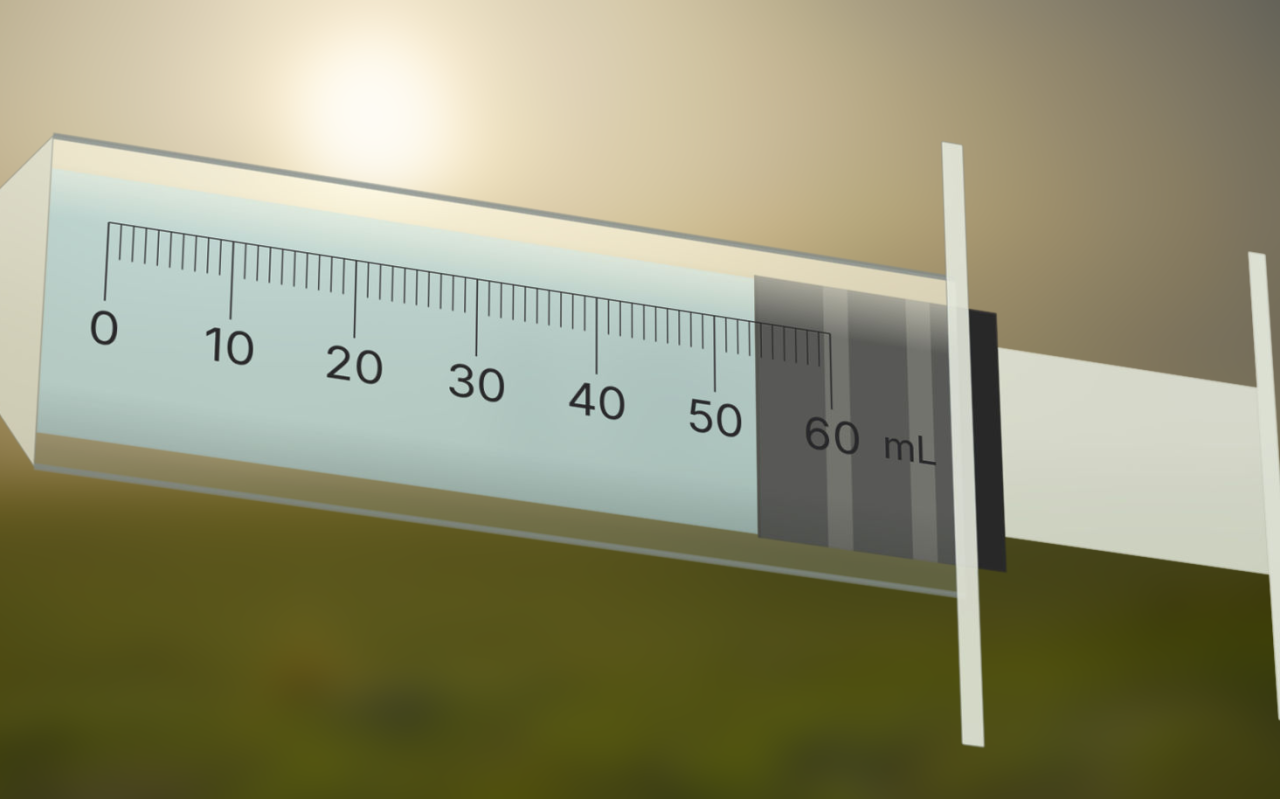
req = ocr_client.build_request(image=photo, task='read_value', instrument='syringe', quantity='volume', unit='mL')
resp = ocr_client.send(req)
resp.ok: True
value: 53.5 mL
